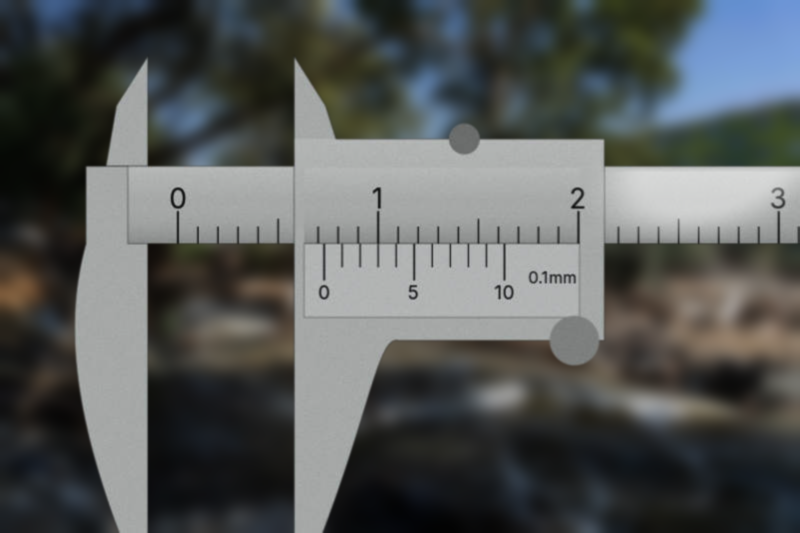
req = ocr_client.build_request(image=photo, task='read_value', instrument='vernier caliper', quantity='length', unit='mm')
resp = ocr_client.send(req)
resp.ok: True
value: 7.3 mm
